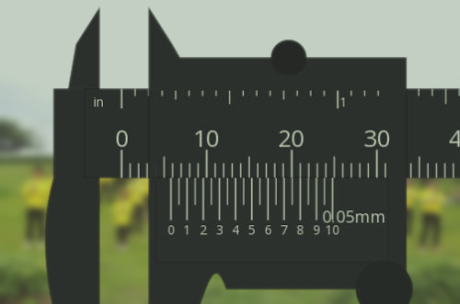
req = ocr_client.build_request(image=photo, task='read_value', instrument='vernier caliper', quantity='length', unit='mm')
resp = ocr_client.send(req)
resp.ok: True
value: 5.8 mm
